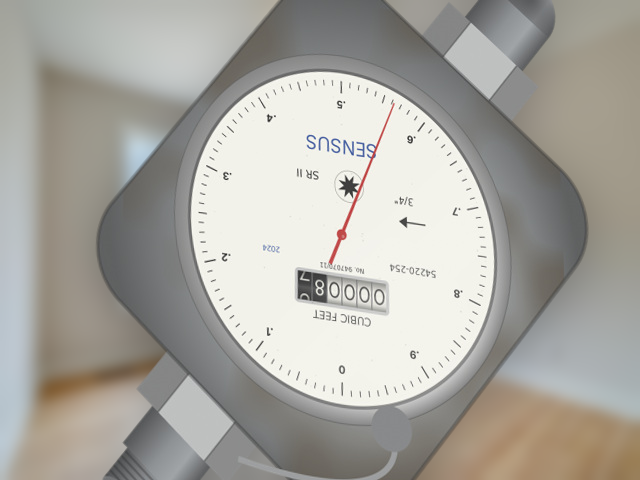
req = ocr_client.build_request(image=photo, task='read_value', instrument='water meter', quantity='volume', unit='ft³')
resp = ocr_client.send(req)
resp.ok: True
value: 86.56 ft³
